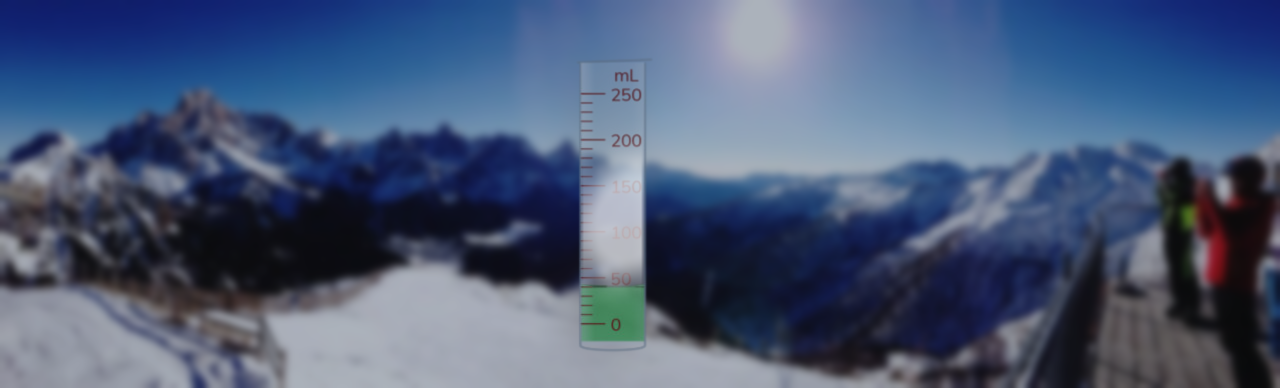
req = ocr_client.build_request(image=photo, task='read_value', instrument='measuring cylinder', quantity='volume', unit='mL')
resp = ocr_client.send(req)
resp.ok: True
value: 40 mL
